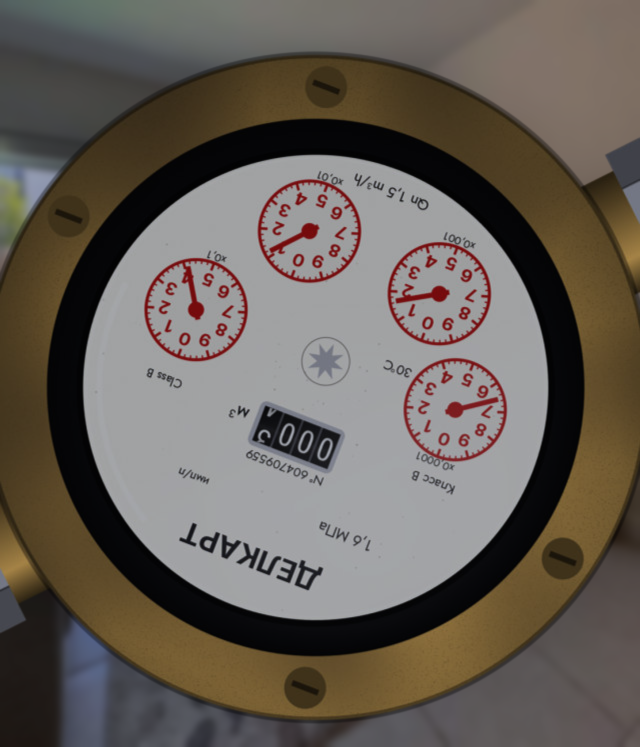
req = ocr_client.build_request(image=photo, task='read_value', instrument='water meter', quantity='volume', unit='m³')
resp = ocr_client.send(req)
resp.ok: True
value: 3.4116 m³
